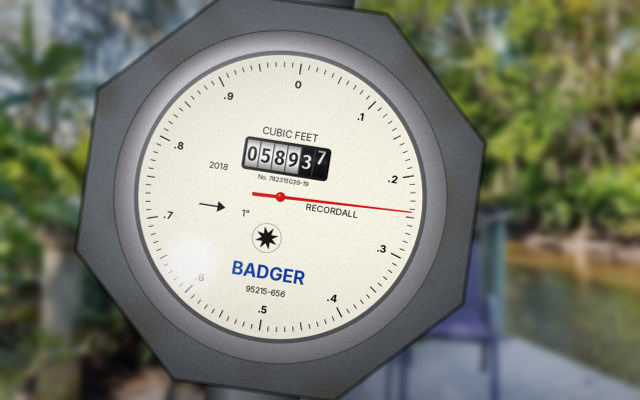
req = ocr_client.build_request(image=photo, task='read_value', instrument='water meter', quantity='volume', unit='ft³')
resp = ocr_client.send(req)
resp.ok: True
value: 58937.24 ft³
